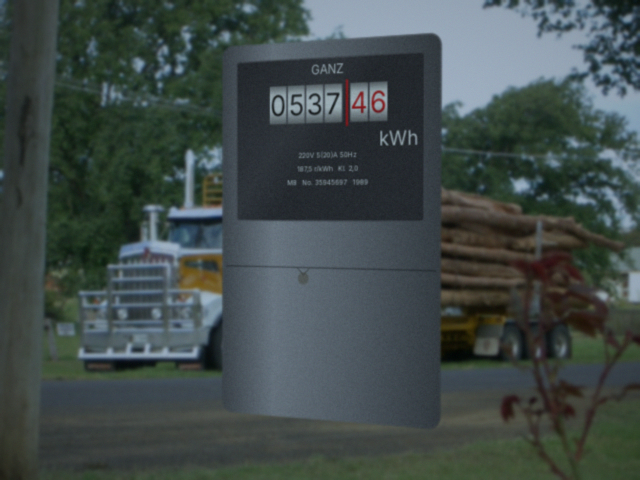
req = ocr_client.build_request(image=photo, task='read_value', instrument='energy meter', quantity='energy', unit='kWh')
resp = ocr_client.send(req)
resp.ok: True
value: 537.46 kWh
